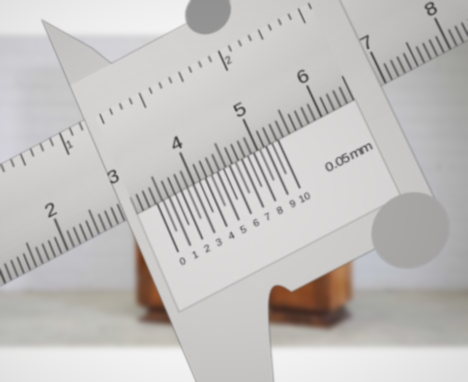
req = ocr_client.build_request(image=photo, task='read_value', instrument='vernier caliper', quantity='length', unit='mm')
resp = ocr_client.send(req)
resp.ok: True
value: 34.2 mm
